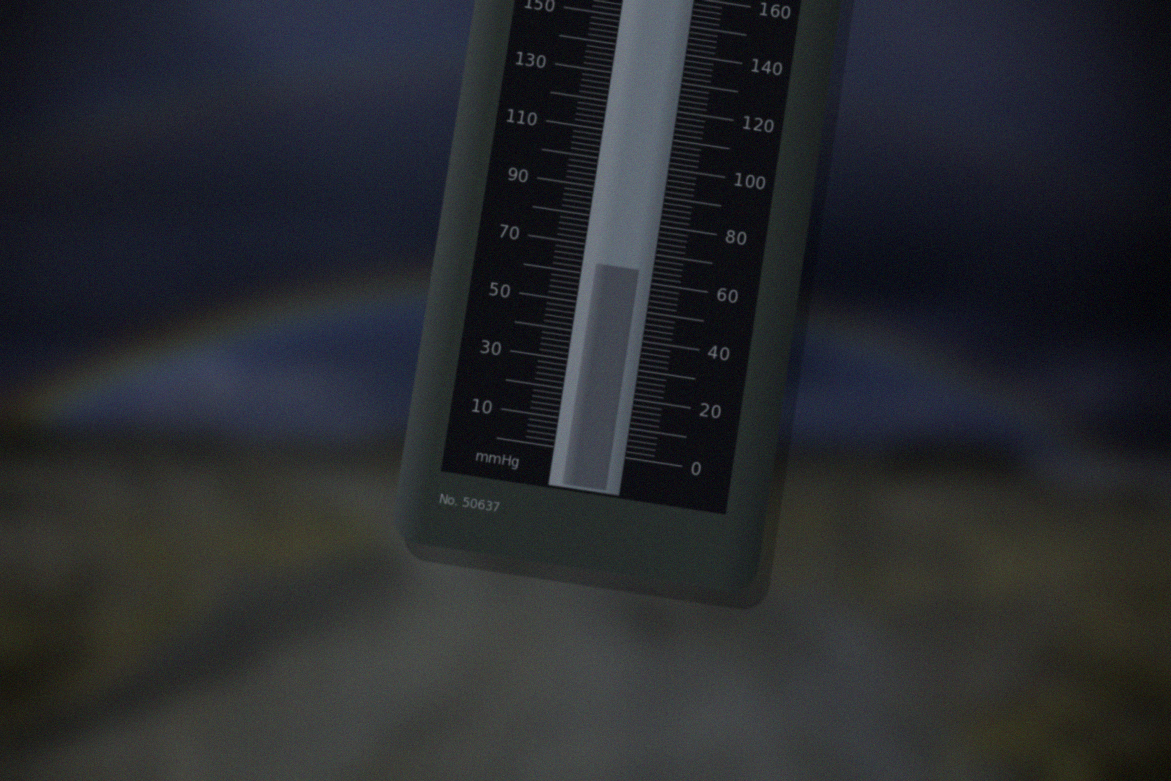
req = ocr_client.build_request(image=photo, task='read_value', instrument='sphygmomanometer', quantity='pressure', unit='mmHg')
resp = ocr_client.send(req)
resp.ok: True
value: 64 mmHg
